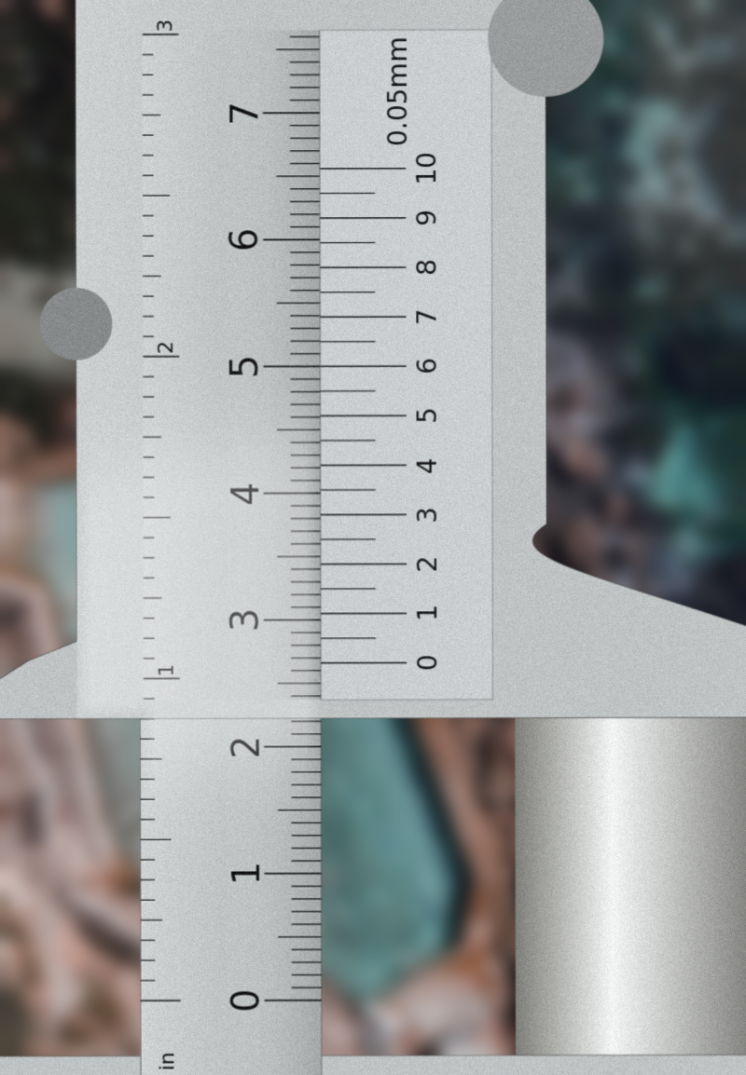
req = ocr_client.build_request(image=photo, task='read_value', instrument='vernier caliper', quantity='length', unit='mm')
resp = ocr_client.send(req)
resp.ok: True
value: 26.6 mm
